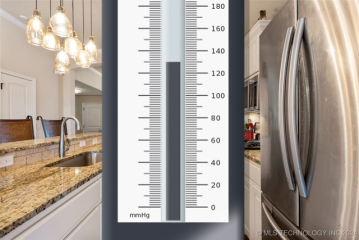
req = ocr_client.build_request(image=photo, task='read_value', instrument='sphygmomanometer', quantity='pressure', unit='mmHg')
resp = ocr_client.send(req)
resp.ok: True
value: 130 mmHg
